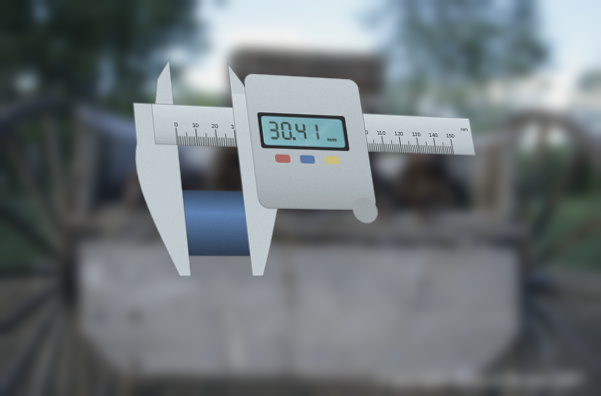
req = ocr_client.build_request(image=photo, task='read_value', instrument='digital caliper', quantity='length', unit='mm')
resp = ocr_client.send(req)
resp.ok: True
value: 30.41 mm
